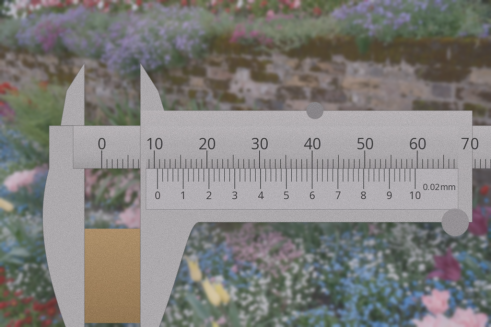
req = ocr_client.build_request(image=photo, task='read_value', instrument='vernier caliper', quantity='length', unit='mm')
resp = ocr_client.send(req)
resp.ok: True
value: 10.6 mm
